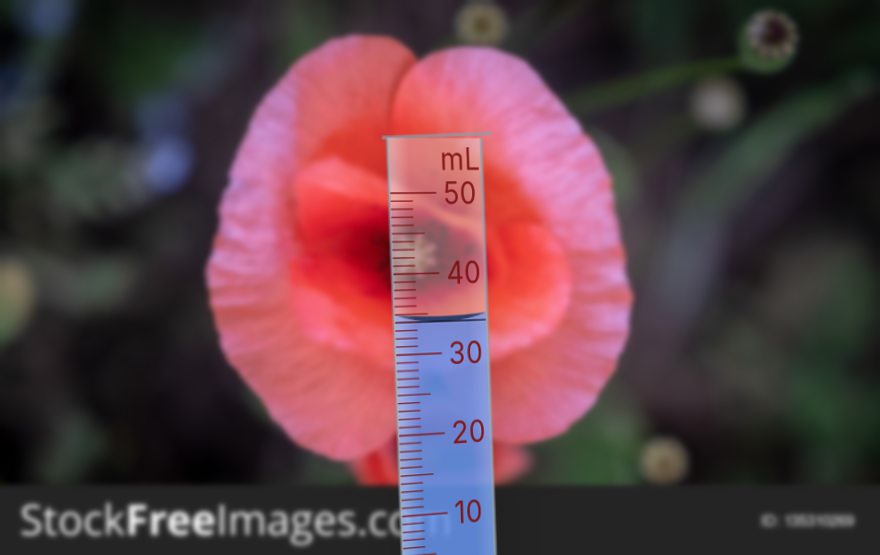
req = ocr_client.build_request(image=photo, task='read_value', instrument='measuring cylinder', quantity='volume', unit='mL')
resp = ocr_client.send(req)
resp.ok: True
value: 34 mL
